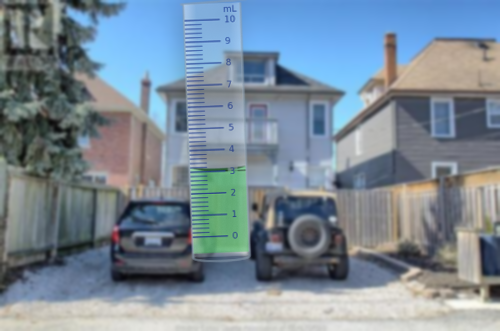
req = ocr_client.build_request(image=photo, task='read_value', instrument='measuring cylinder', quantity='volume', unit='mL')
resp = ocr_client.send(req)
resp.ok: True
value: 3 mL
